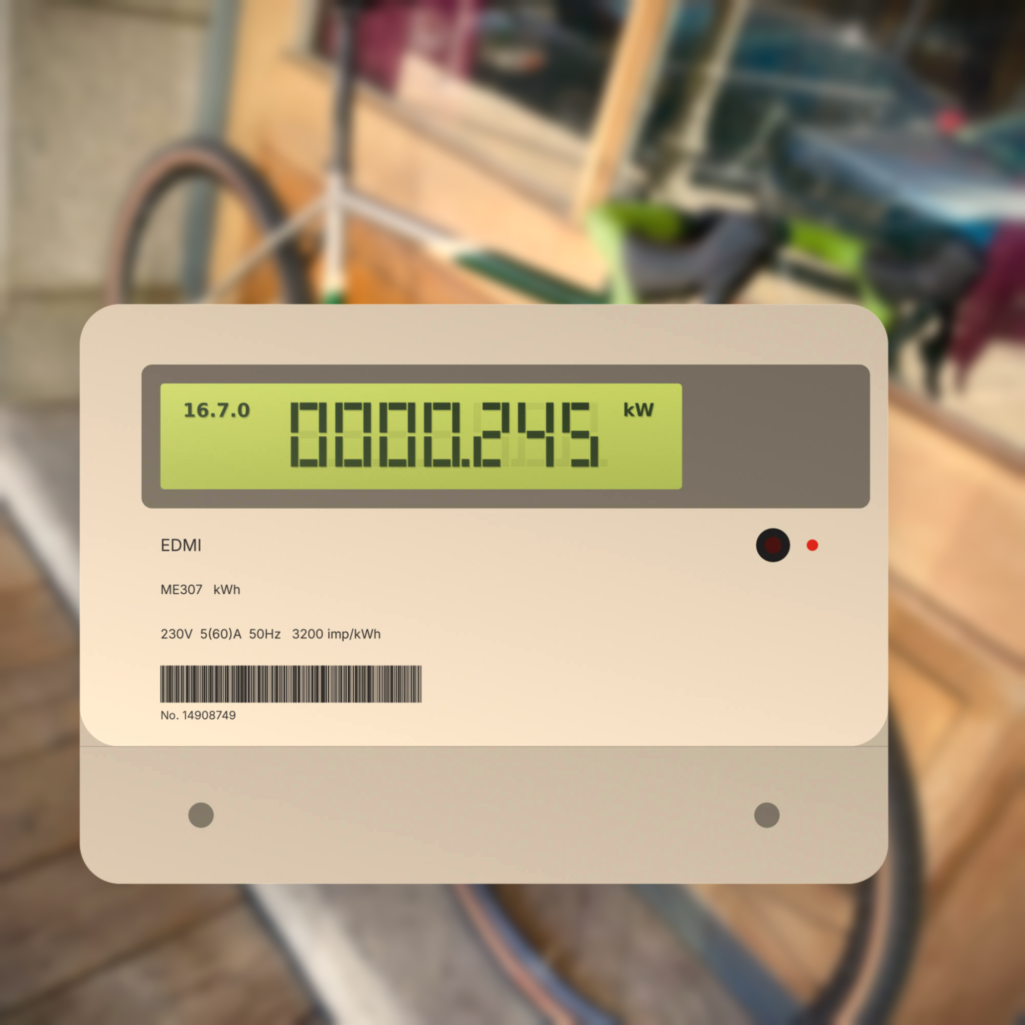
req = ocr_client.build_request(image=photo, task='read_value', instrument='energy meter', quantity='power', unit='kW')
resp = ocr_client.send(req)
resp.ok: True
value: 0.245 kW
